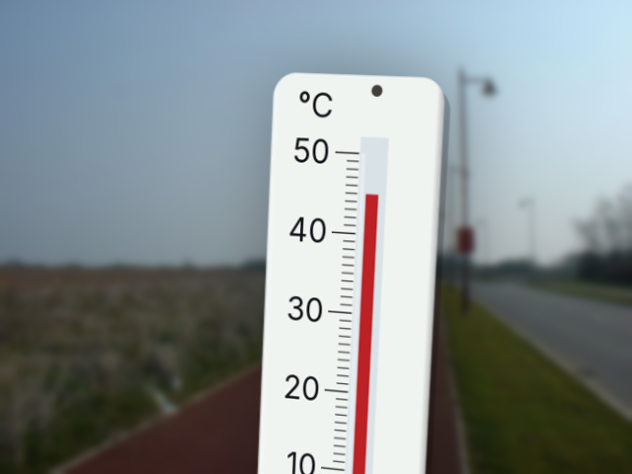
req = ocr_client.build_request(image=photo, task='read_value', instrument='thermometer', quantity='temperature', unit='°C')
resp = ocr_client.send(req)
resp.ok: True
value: 45 °C
